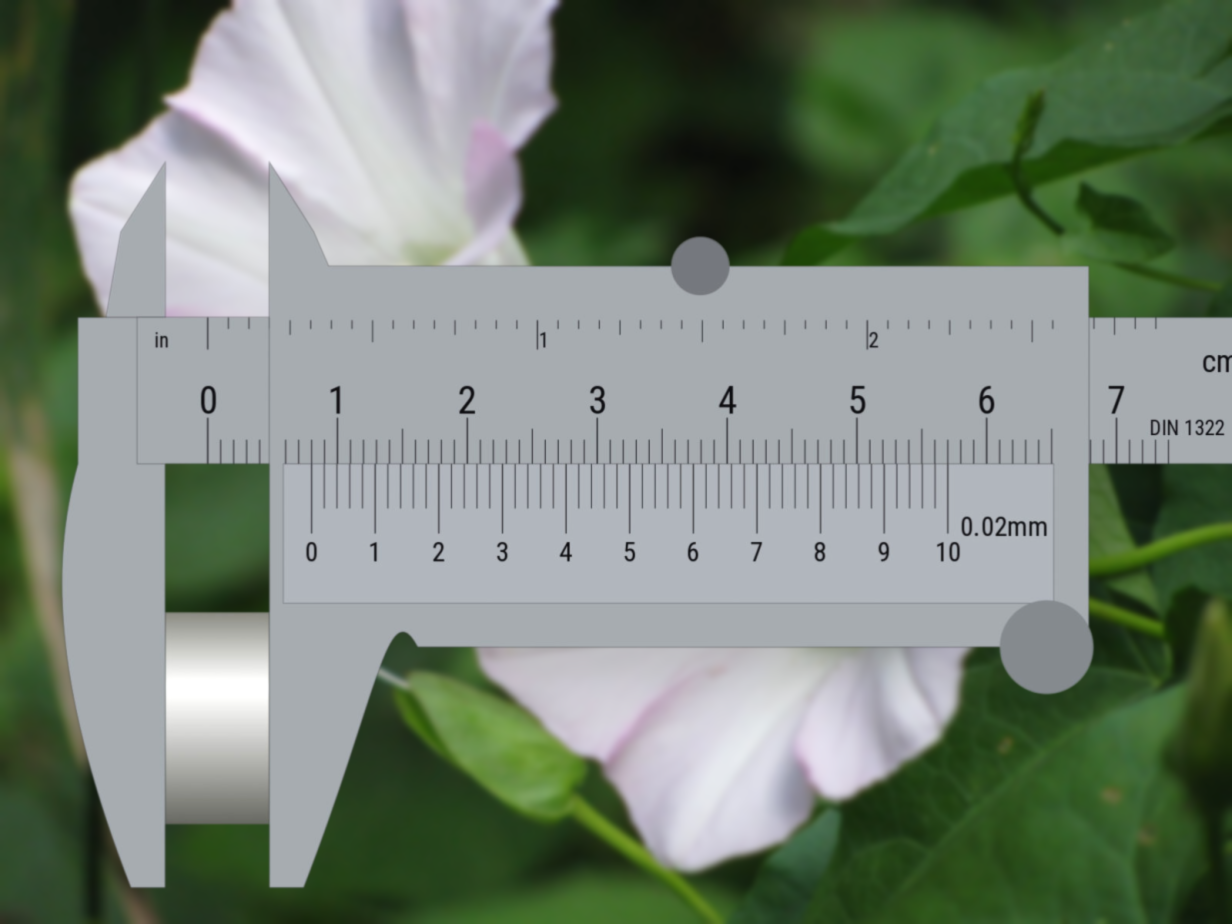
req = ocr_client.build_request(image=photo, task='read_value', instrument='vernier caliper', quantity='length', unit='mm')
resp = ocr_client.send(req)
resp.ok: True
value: 8.0 mm
